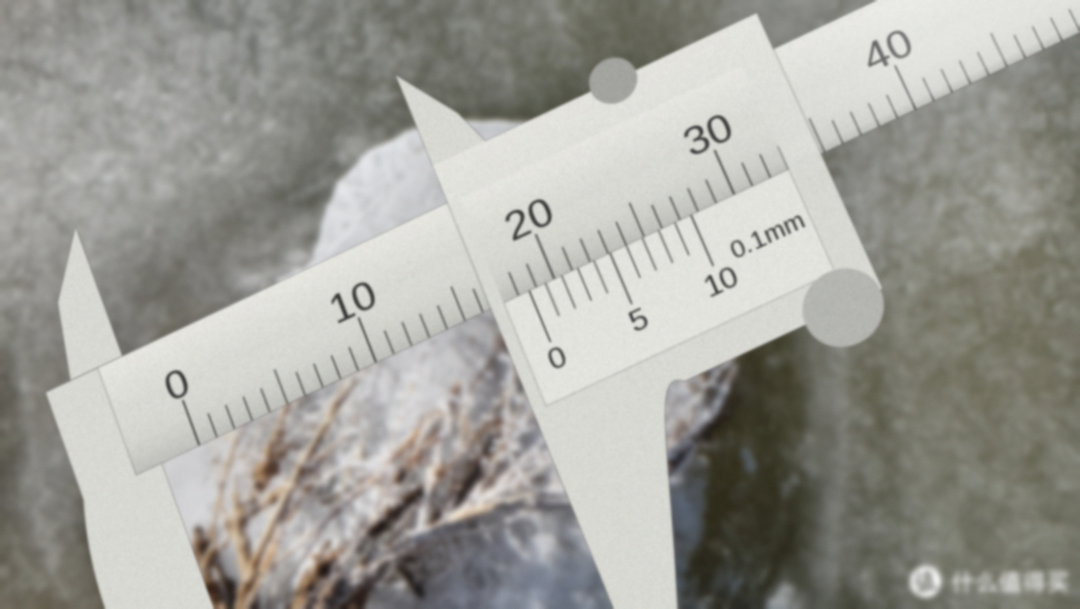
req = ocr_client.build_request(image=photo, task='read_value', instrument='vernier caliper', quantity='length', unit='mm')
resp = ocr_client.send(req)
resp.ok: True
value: 18.6 mm
